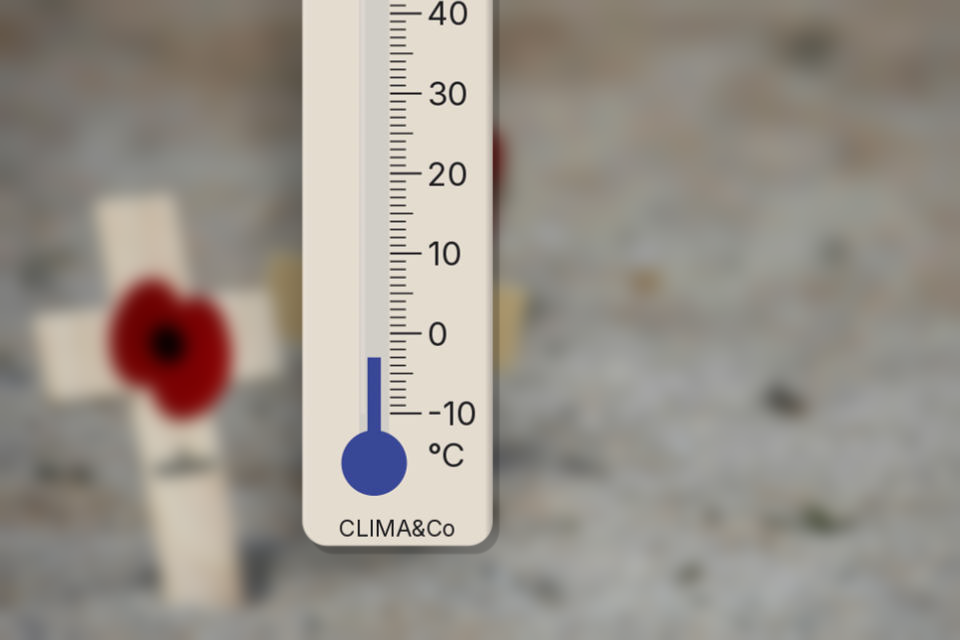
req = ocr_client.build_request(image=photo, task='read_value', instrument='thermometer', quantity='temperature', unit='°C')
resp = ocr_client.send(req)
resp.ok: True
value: -3 °C
